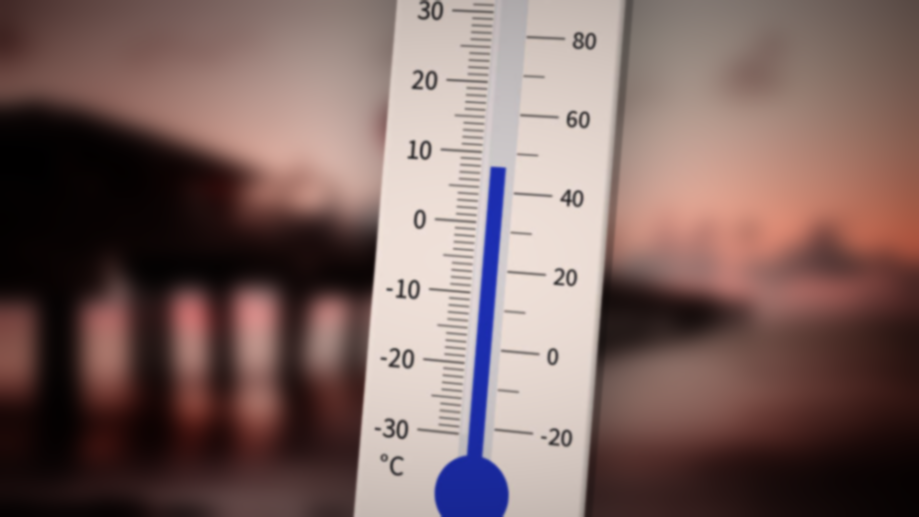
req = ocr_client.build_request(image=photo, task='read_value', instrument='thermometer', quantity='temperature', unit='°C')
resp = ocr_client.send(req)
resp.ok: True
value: 8 °C
